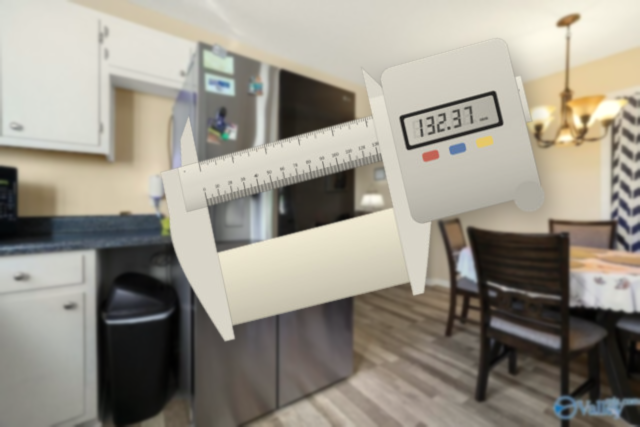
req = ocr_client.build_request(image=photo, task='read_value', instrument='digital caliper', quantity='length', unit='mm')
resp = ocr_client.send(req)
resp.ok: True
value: 132.37 mm
